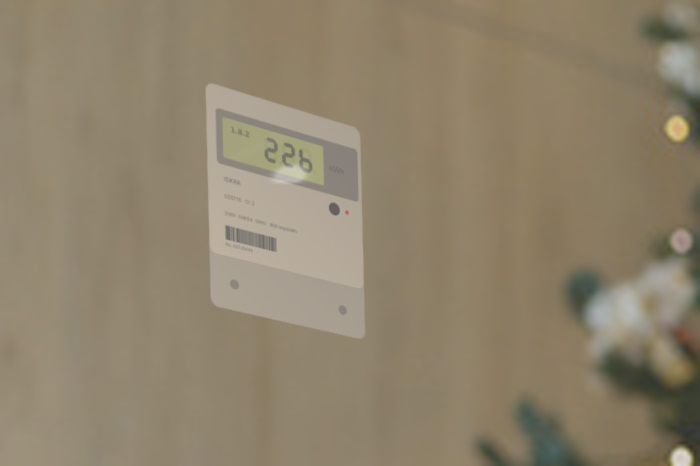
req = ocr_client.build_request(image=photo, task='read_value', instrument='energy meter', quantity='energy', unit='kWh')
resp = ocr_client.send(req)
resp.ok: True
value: 226 kWh
